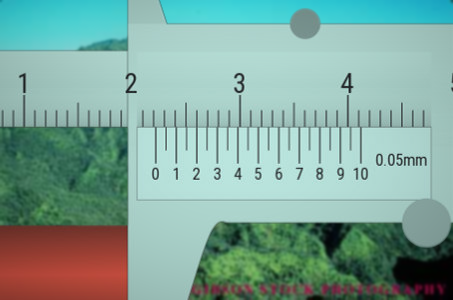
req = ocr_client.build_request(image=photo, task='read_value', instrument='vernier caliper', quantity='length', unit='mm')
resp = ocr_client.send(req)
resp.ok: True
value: 22.2 mm
